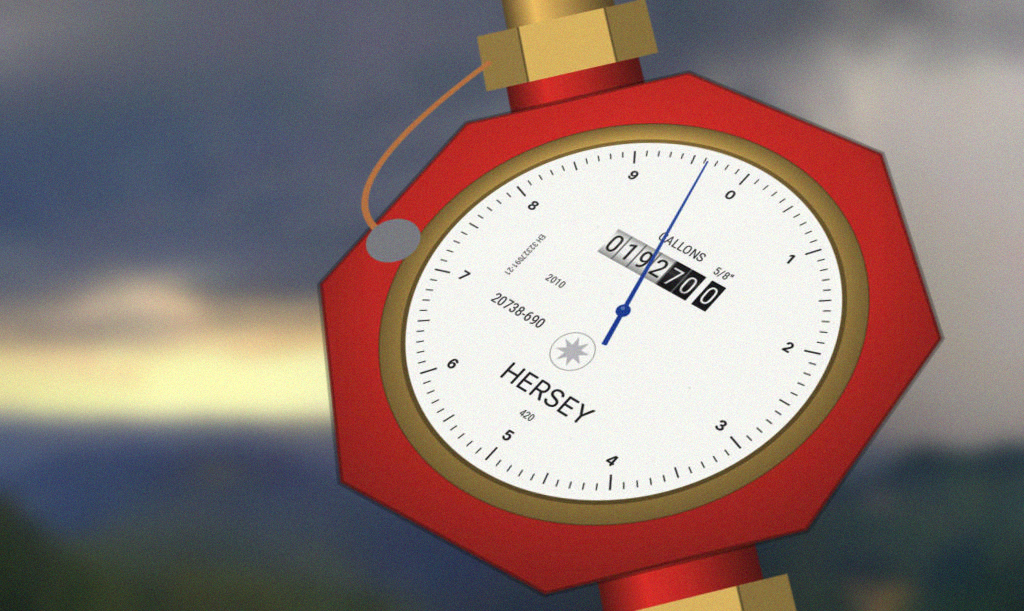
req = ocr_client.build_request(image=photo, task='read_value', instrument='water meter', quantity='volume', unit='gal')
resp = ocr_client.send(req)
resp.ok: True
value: 192699.6 gal
